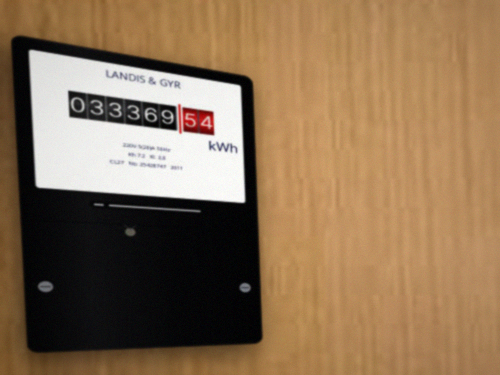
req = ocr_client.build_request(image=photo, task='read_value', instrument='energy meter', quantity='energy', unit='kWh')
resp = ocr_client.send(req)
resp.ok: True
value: 33369.54 kWh
